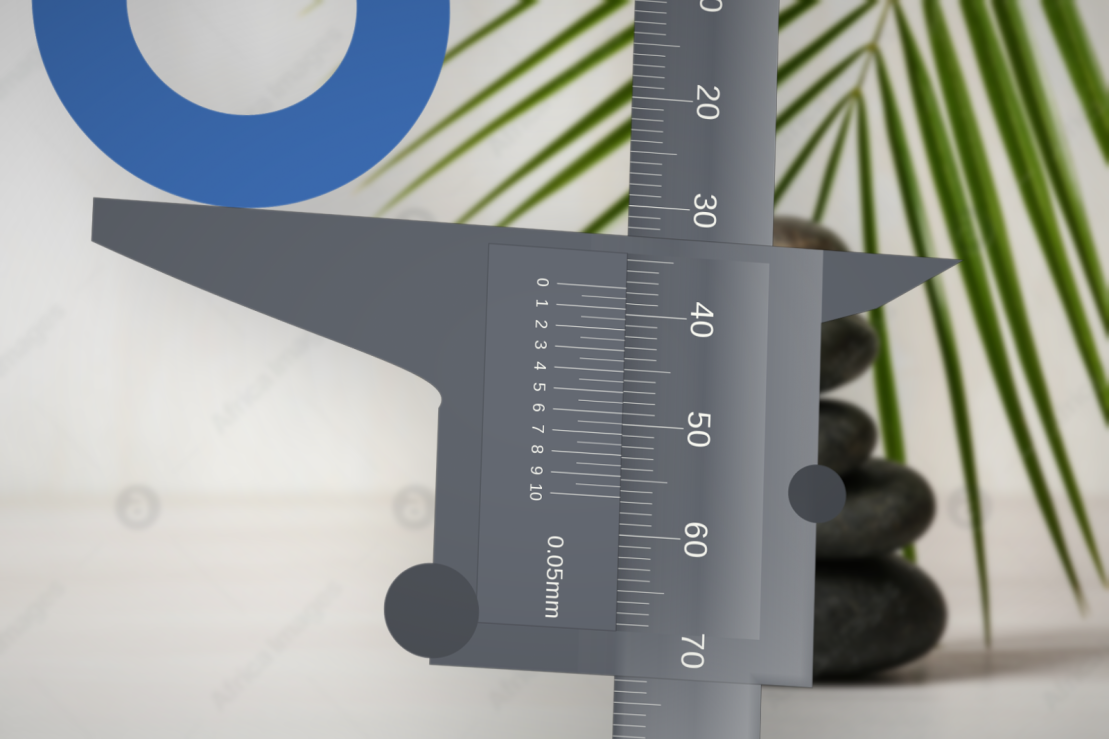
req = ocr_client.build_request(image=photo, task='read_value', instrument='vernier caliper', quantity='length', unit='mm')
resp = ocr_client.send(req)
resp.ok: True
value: 37.6 mm
